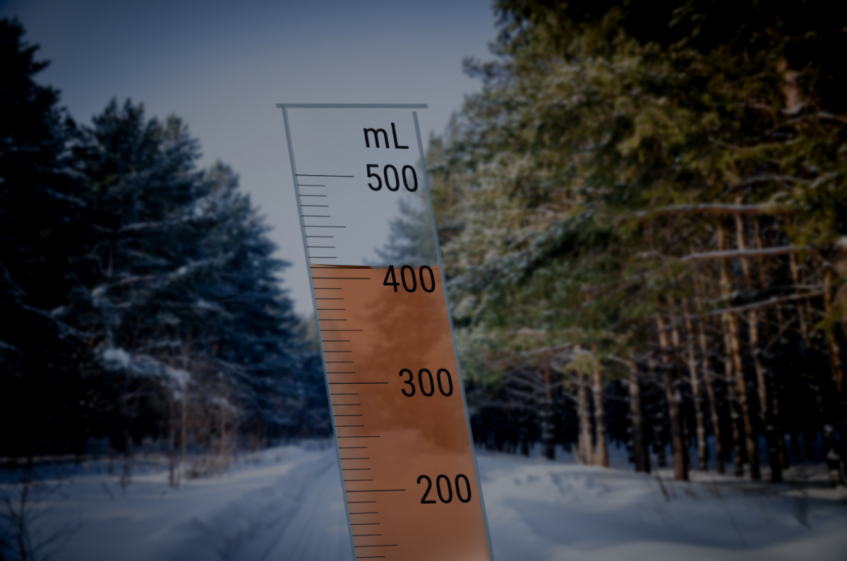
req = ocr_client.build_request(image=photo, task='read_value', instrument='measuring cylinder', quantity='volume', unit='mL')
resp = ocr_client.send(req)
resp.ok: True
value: 410 mL
